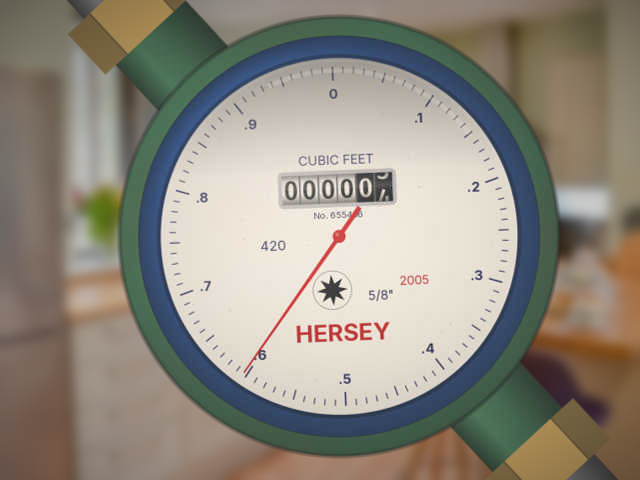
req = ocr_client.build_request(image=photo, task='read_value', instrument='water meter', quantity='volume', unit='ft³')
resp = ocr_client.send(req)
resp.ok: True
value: 3.60 ft³
